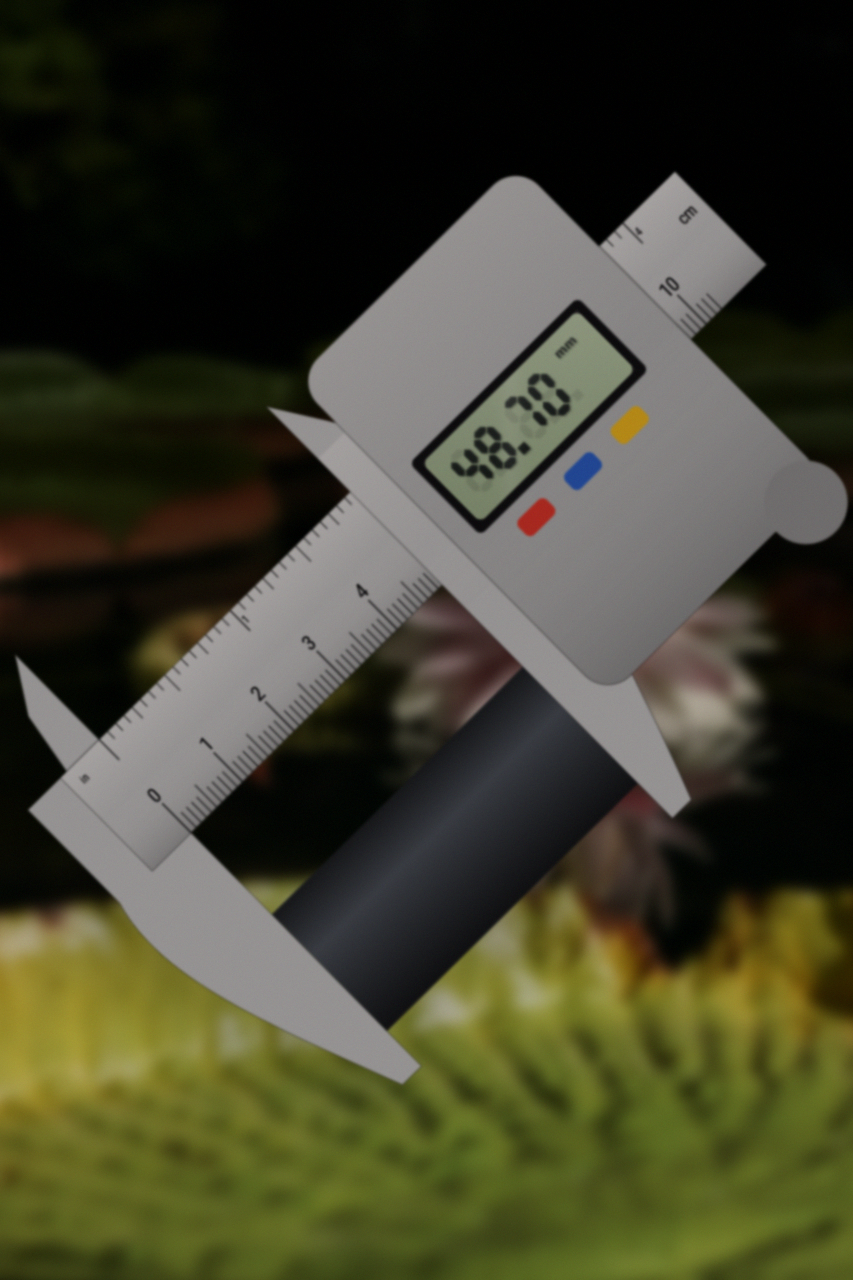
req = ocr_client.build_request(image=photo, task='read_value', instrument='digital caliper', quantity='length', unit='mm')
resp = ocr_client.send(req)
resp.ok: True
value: 48.70 mm
